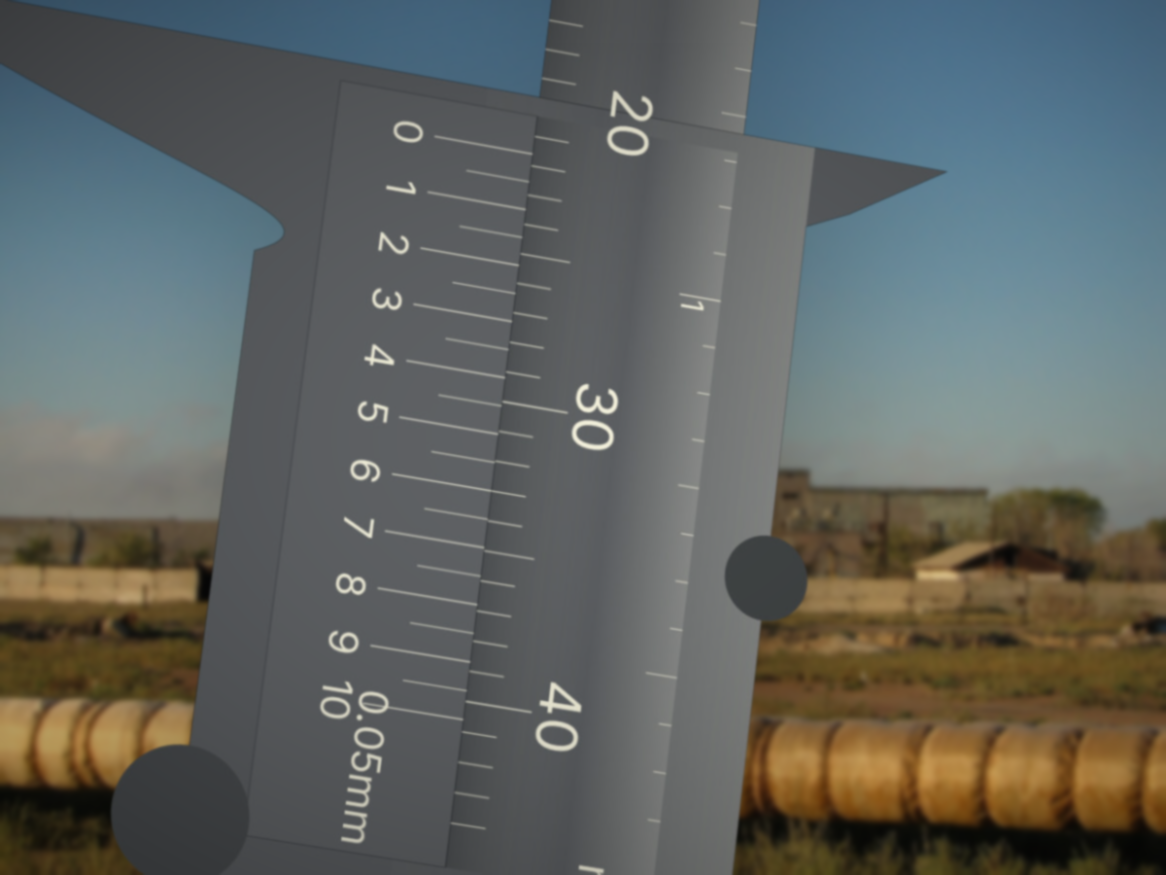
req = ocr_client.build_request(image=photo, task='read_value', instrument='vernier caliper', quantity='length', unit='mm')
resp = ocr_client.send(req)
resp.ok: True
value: 21.60 mm
